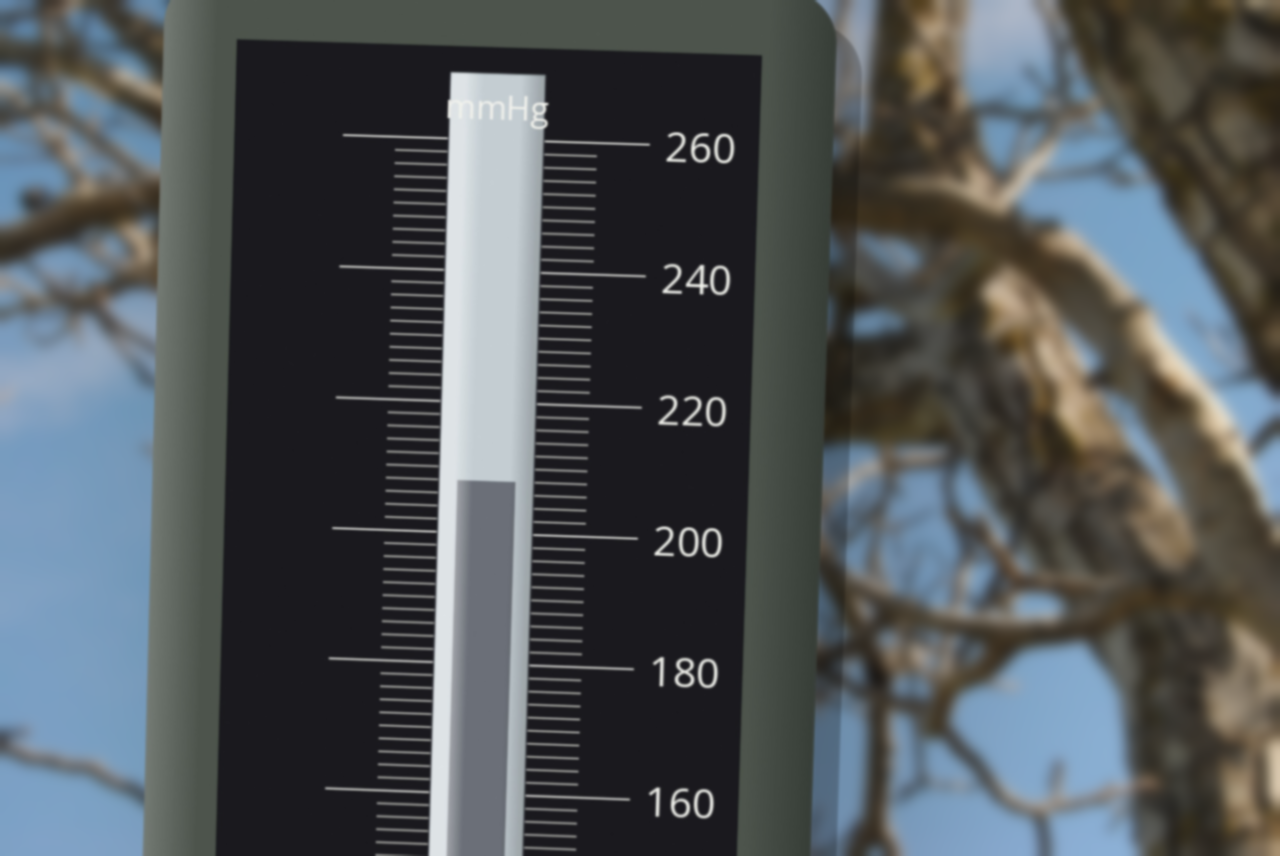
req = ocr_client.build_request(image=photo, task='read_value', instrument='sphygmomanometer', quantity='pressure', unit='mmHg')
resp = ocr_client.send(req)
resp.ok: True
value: 208 mmHg
